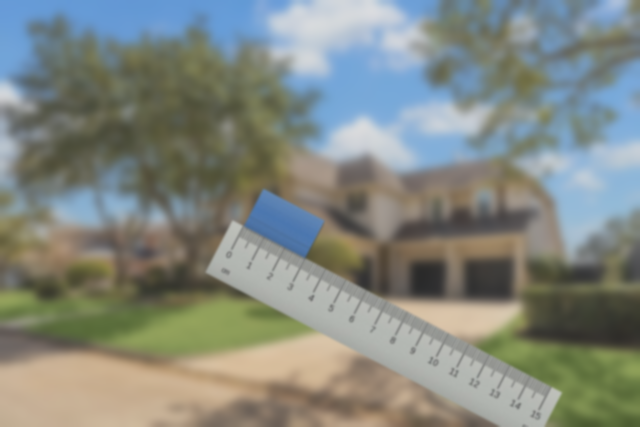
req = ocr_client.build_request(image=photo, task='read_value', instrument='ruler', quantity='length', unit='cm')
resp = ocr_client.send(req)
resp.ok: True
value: 3 cm
